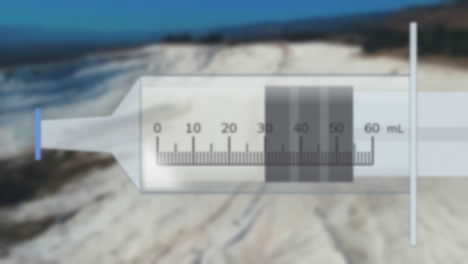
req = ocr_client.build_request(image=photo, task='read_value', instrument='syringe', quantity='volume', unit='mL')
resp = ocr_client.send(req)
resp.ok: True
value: 30 mL
